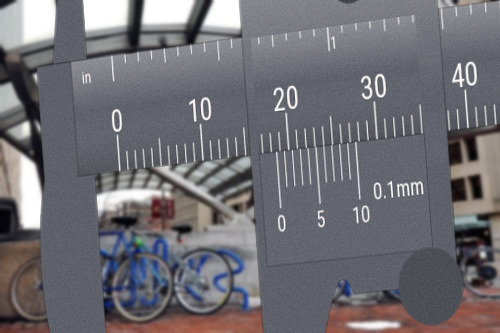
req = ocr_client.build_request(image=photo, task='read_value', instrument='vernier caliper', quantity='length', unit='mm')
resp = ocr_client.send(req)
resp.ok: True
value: 18.6 mm
